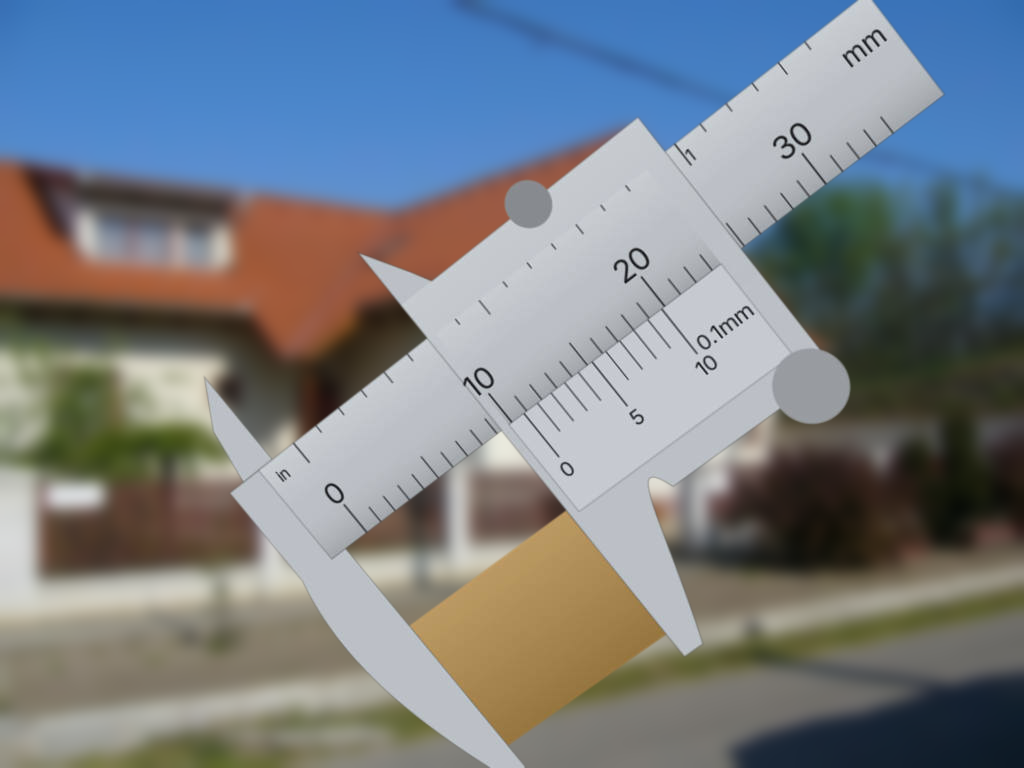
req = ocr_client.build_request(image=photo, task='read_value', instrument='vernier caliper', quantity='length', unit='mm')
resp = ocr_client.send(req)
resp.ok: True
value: 10.8 mm
